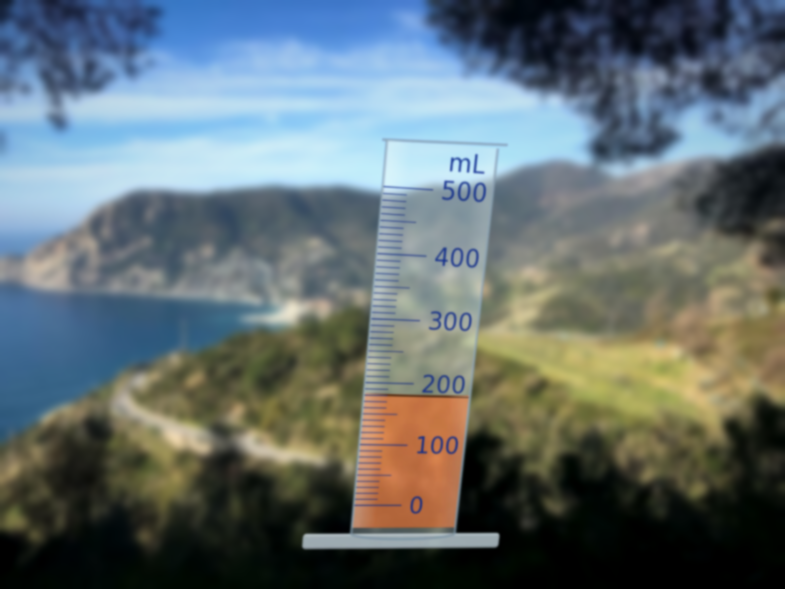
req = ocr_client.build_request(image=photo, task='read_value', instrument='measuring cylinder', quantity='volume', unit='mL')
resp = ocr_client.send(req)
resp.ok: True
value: 180 mL
